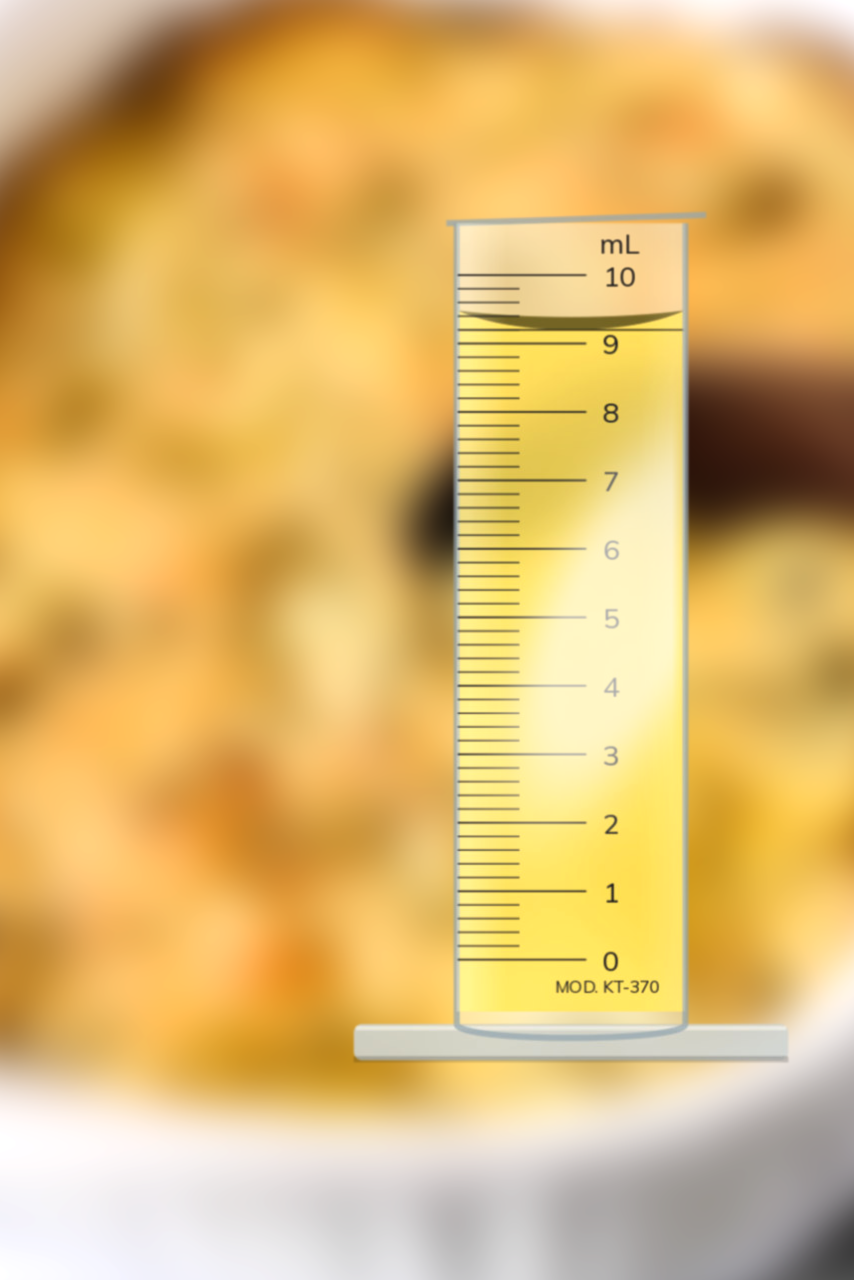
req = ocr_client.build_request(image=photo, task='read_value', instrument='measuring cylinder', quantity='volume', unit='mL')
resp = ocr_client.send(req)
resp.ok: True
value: 9.2 mL
